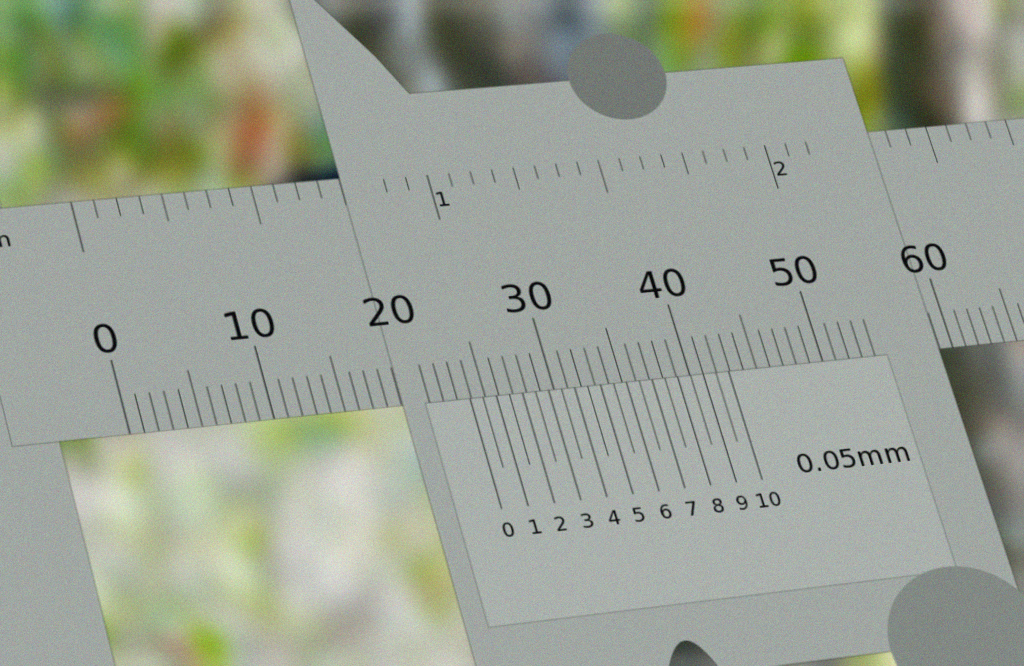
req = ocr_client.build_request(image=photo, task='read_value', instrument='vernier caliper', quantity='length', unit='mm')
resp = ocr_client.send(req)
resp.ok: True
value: 23.9 mm
